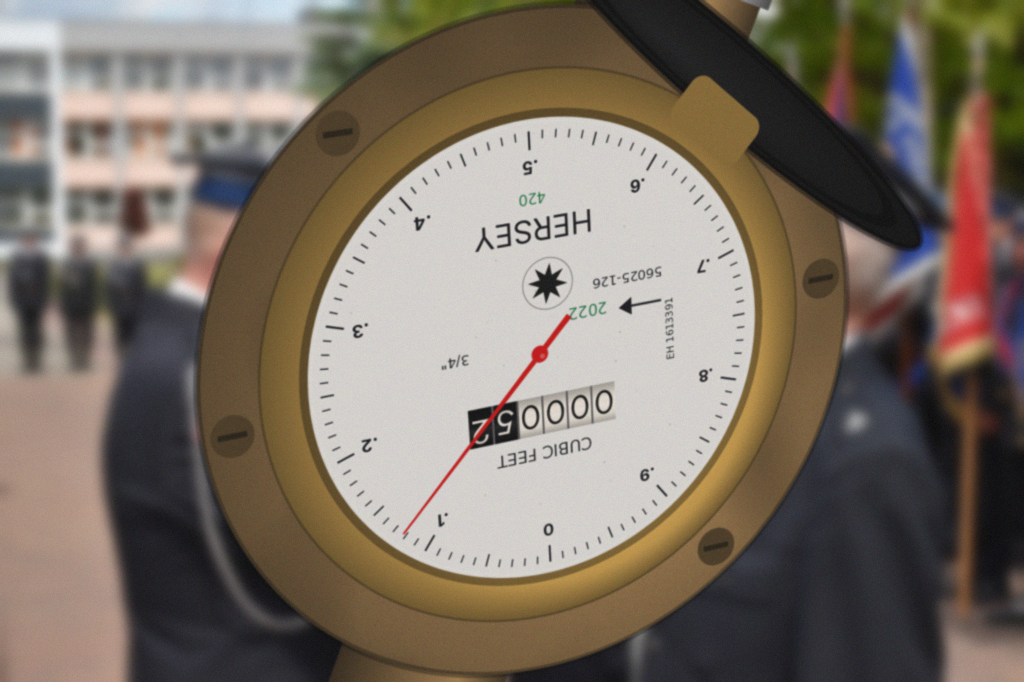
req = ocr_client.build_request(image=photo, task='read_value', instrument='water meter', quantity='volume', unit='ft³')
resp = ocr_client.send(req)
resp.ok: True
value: 52.12 ft³
